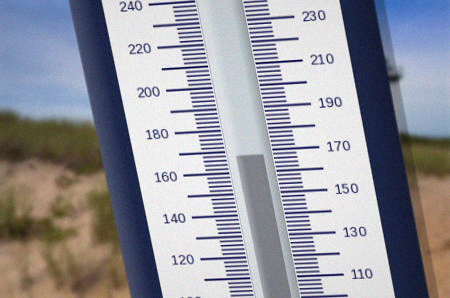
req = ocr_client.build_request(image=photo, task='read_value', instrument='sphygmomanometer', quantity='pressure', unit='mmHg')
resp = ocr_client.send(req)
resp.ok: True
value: 168 mmHg
